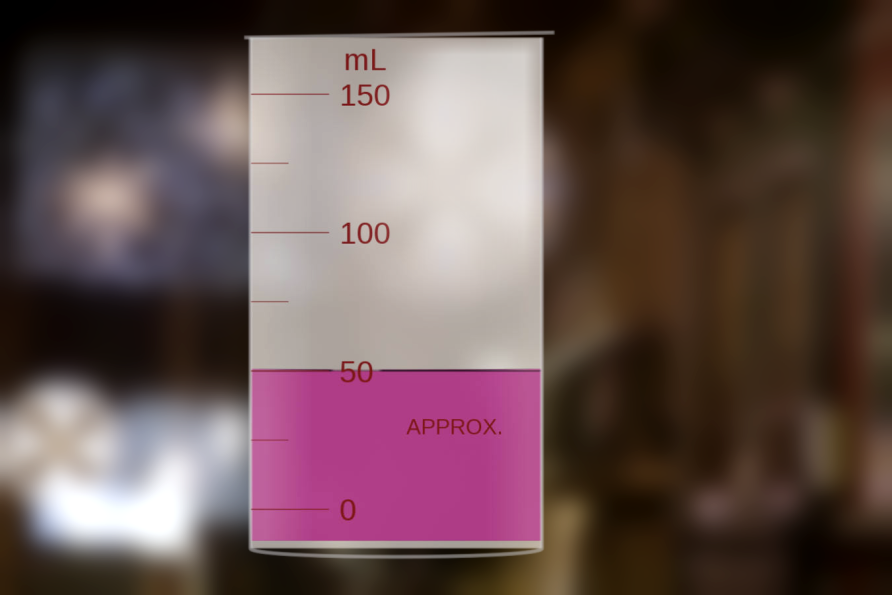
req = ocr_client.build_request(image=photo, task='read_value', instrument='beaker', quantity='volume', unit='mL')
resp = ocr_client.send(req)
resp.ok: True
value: 50 mL
